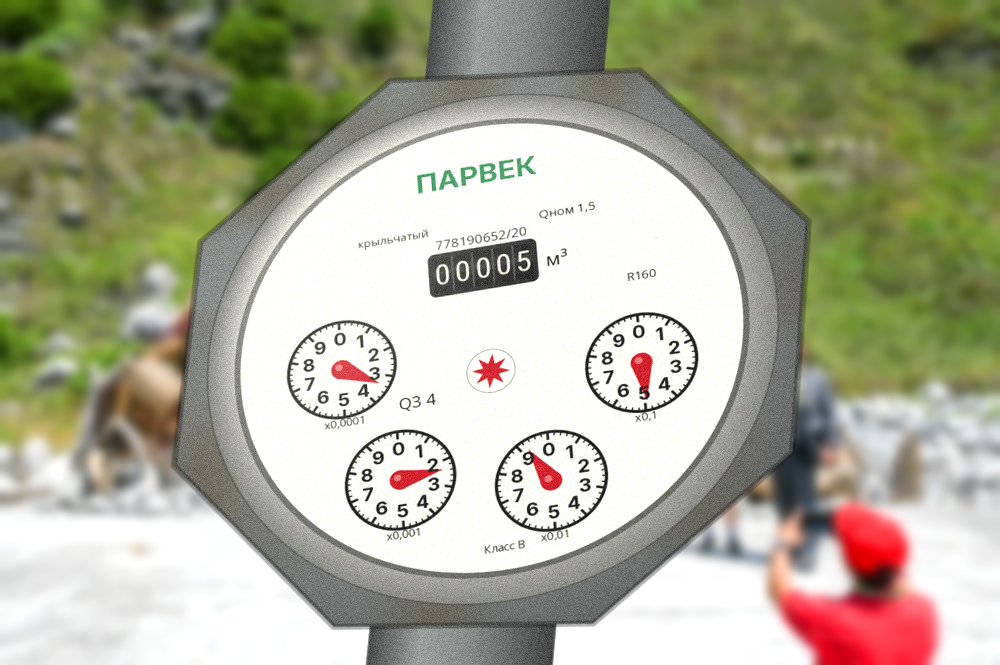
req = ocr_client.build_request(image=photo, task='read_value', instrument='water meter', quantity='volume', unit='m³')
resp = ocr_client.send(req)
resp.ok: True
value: 5.4923 m³
